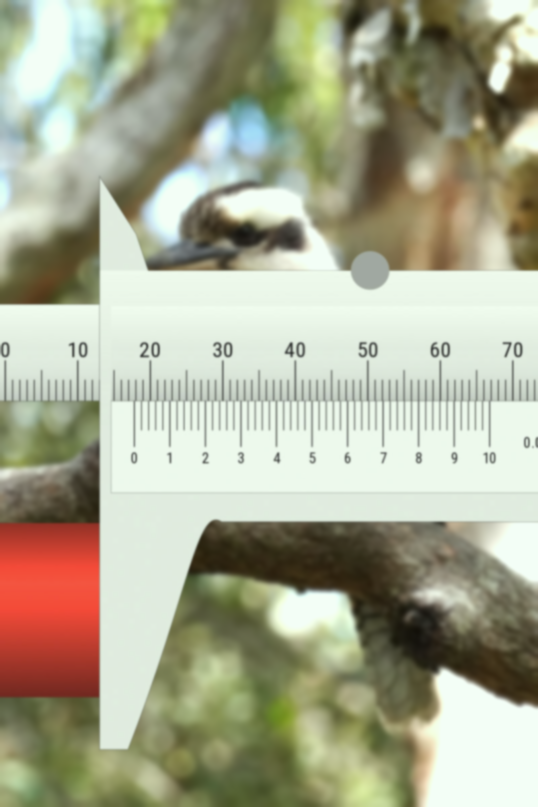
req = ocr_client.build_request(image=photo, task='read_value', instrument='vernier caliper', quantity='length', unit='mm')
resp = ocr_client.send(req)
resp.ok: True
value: 17.8 mm
